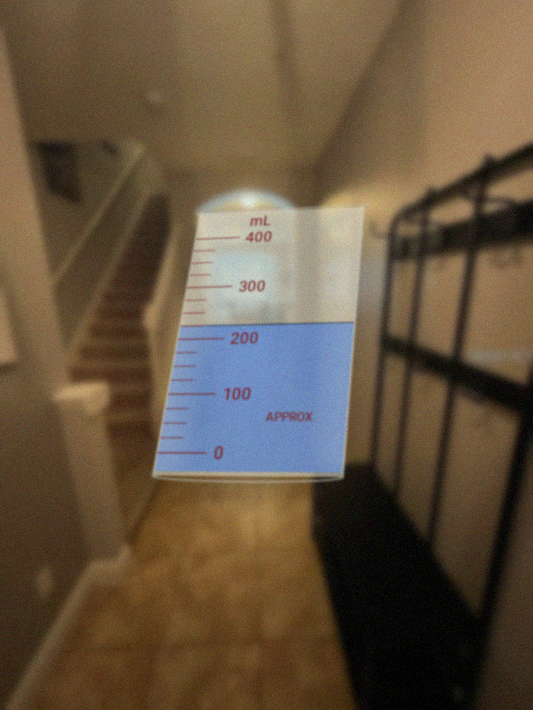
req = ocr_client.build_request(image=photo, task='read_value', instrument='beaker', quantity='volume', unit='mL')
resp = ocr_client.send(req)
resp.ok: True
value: 225 mL
